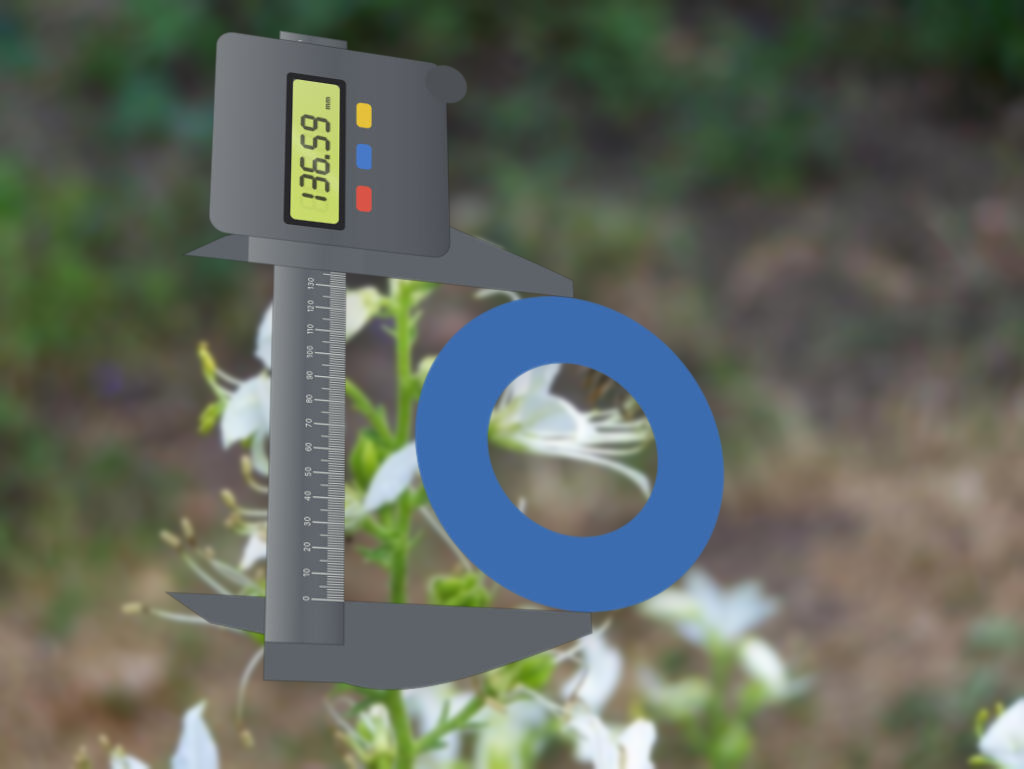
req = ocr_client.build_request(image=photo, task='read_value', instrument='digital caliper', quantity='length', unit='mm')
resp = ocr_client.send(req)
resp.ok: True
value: 136.59 mm
